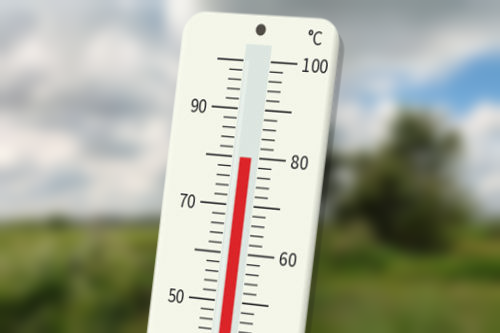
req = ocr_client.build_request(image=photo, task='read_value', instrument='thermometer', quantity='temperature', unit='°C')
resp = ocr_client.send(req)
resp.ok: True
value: 80 °C
